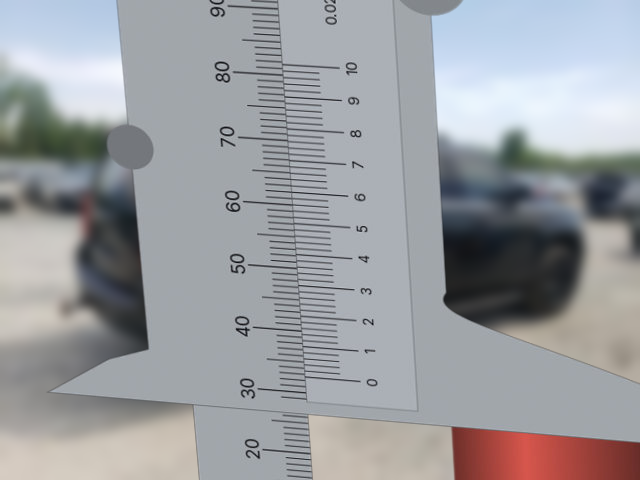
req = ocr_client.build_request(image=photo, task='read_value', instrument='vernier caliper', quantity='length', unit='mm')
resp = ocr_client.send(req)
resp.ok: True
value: 32.6 mm
